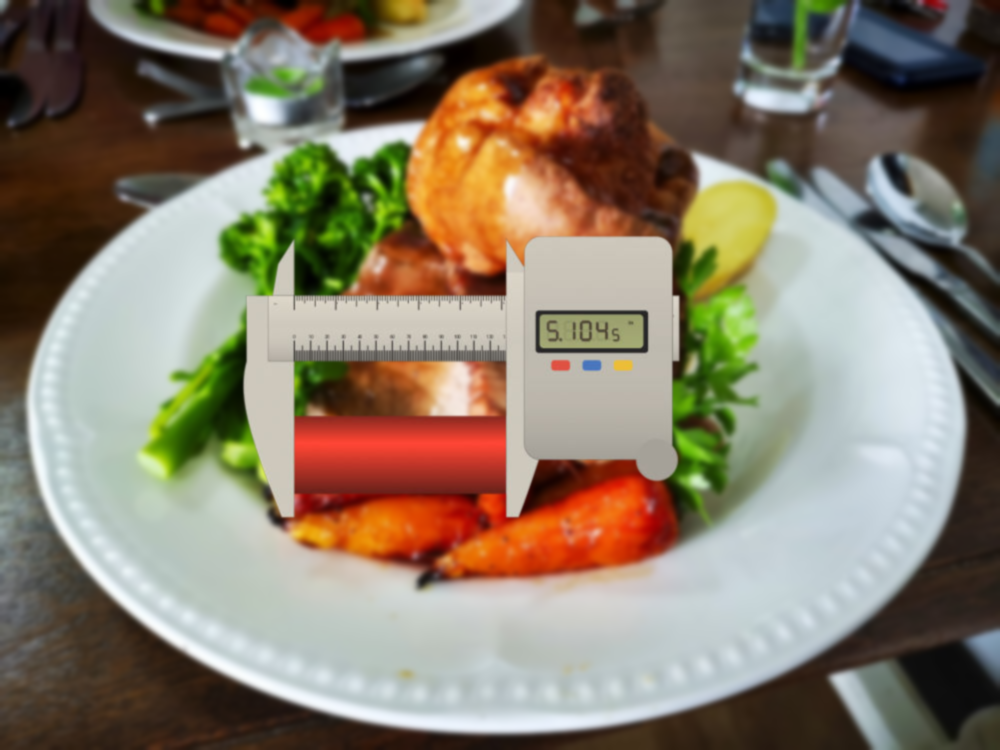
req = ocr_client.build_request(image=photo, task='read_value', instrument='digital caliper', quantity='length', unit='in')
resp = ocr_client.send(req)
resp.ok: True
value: 5.1045 in
